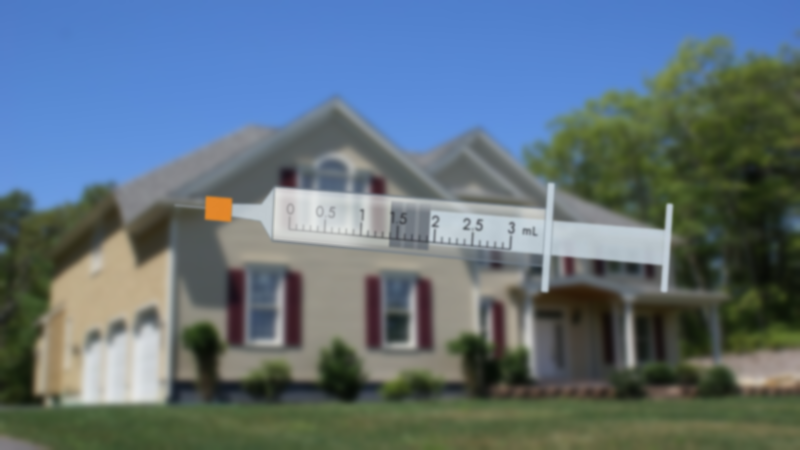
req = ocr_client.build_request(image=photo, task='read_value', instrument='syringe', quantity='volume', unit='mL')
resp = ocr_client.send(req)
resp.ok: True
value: 1.4 mL
